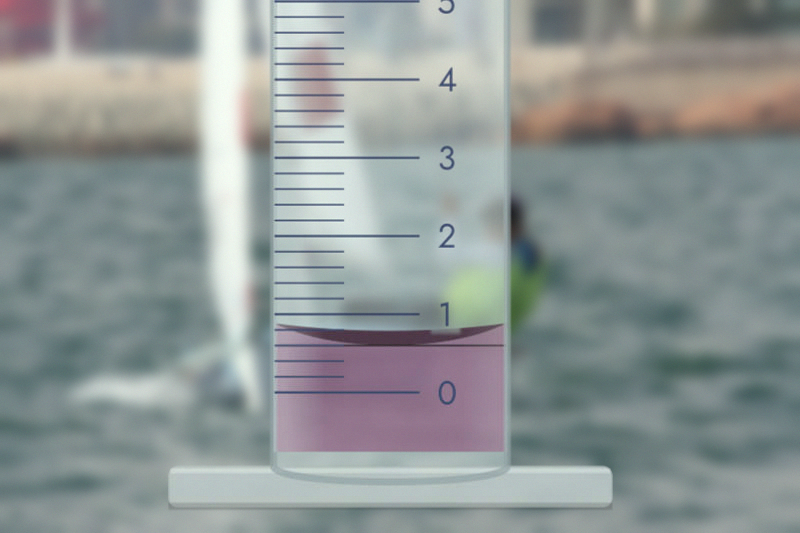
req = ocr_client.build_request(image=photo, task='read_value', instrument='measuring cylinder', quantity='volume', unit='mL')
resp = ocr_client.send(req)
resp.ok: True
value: 0.6 mL
